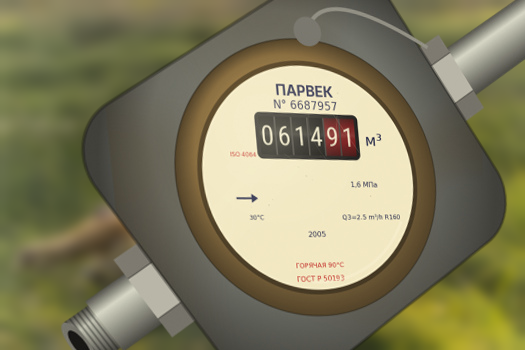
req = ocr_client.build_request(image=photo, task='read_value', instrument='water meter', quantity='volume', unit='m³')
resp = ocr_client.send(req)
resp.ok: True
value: 614.91 m³
